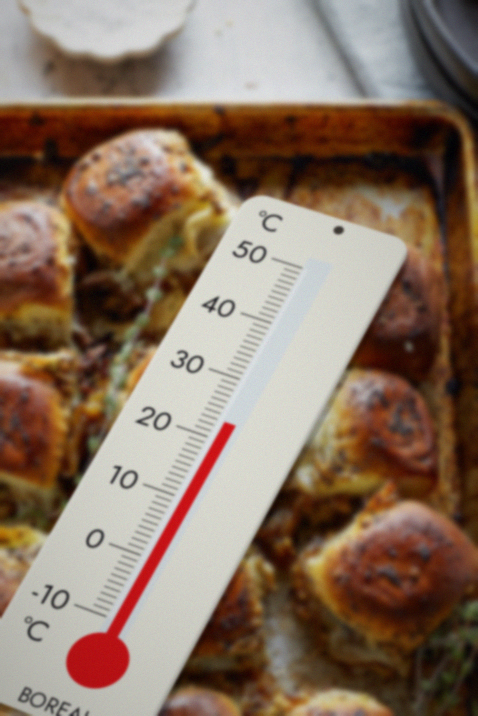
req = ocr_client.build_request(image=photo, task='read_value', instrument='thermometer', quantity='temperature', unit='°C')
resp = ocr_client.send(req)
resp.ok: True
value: 23 °C
